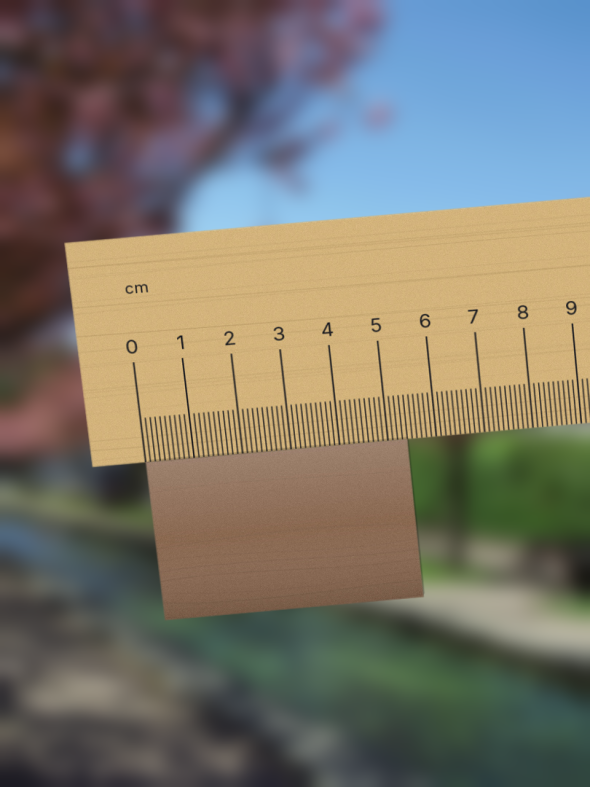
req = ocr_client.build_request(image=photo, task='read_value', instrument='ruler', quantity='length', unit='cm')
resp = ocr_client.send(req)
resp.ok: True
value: 5.4 cm
